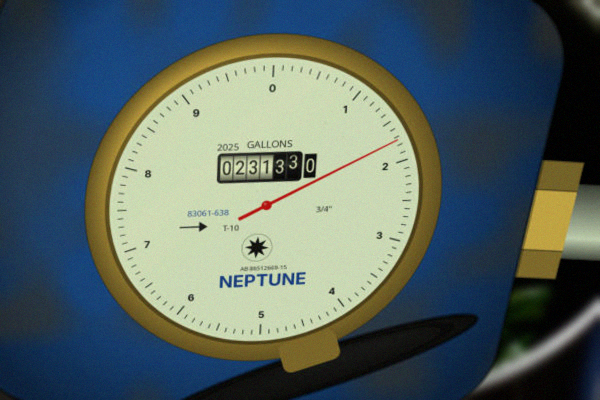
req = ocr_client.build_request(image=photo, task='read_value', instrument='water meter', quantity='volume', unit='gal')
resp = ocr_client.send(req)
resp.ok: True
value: 231331.7 gal
